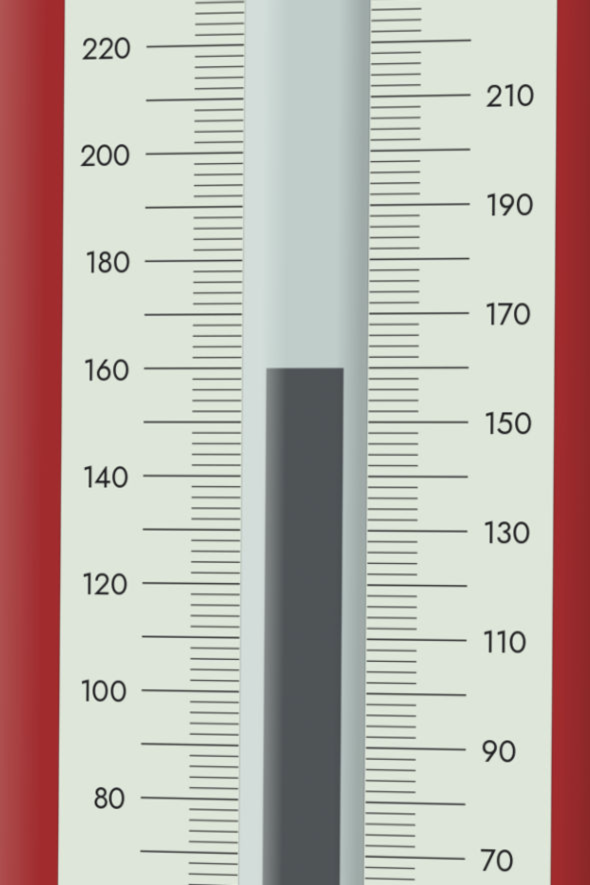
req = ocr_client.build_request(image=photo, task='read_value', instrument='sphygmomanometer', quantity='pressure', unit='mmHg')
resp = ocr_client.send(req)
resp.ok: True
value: 160 mmHg
